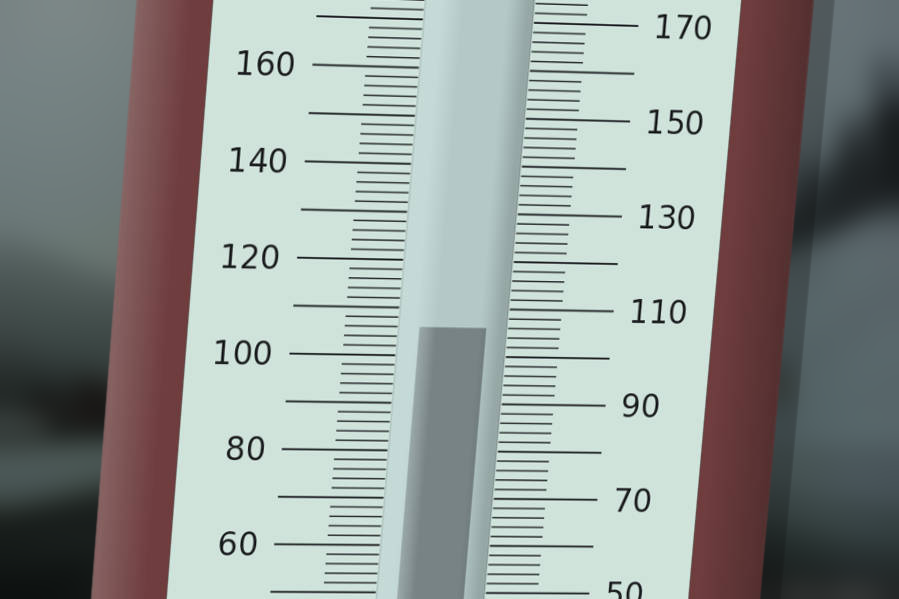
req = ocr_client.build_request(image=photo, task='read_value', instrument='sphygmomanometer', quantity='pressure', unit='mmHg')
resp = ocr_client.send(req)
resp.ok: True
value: 106 mmHg
